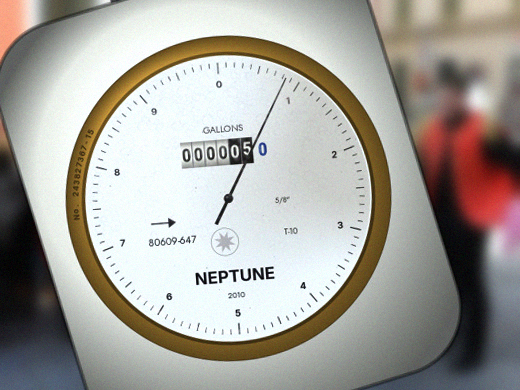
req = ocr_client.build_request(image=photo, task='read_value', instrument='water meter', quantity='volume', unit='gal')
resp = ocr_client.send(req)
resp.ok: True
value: 50.8 gal
